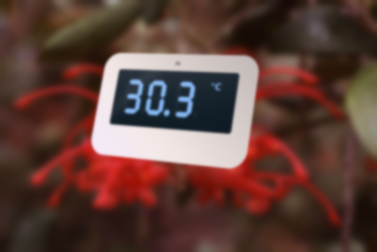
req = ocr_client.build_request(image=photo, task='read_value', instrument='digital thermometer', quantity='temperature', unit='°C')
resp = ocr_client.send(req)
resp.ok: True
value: 30.3 °C
